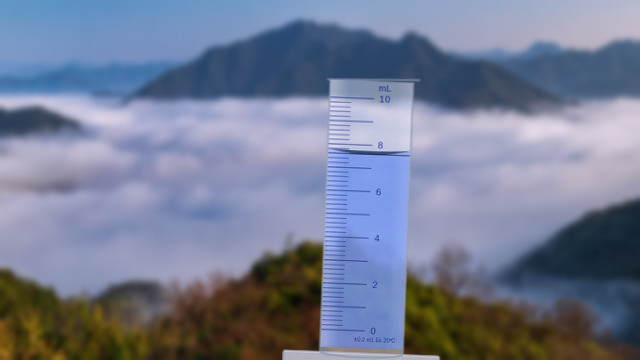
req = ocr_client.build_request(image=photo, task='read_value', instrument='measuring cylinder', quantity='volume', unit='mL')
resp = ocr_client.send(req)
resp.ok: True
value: 7.6 mL
